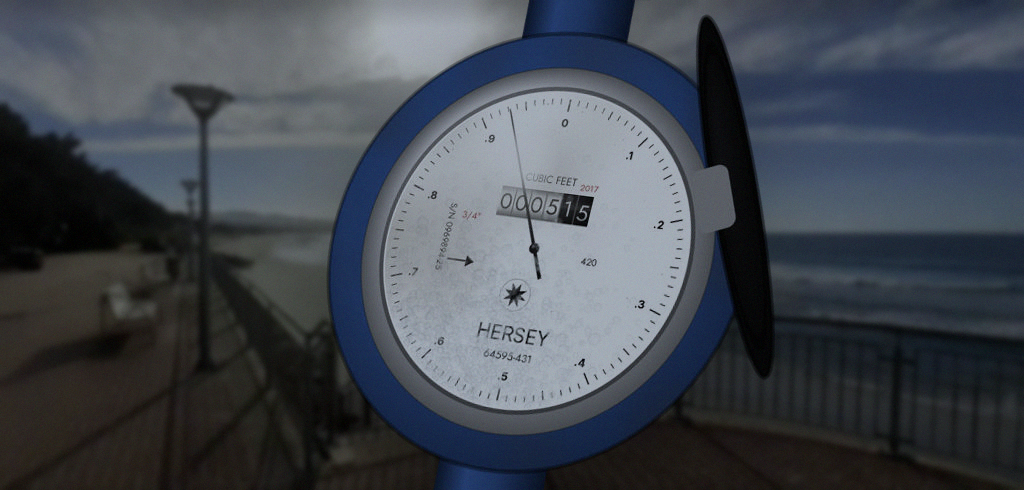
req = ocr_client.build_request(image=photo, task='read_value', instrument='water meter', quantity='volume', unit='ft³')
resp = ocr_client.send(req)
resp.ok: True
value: 514.93 ft³
